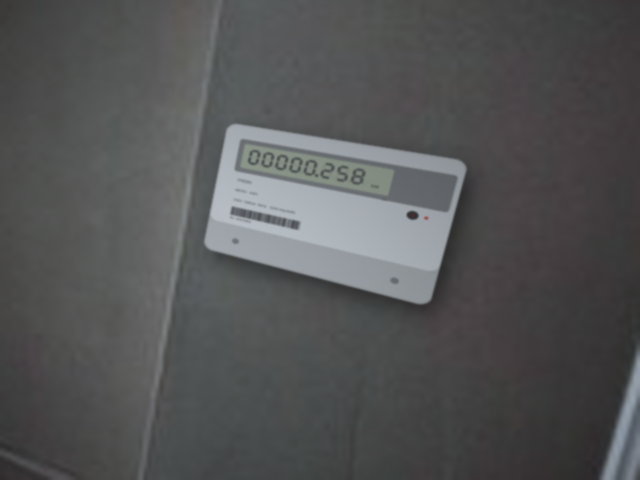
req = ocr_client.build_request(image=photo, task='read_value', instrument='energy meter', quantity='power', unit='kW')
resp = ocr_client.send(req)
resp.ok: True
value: 0.258 kW
